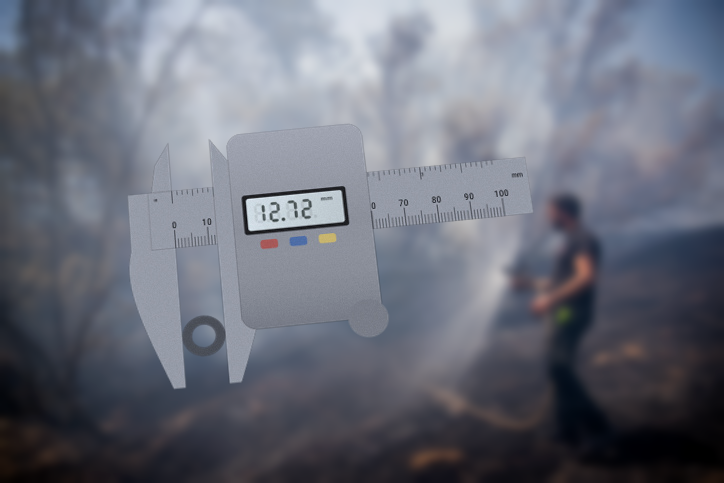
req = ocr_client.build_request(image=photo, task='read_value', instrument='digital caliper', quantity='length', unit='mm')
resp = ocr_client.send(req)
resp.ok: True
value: 12.72 mm
